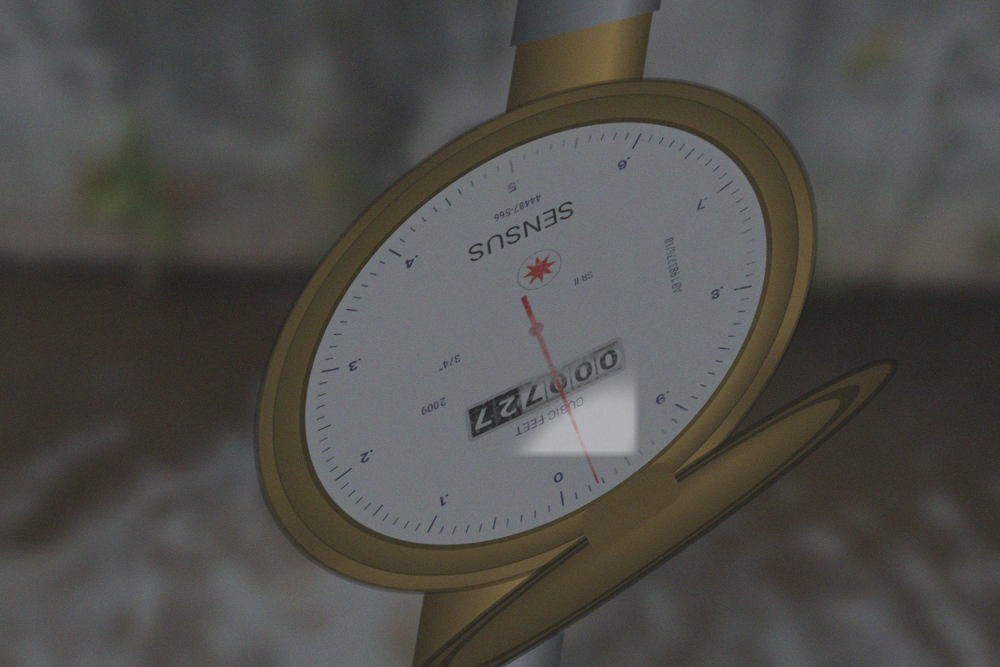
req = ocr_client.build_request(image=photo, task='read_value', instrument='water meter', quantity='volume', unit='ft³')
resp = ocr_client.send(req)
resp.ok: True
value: 726.97 ft³
